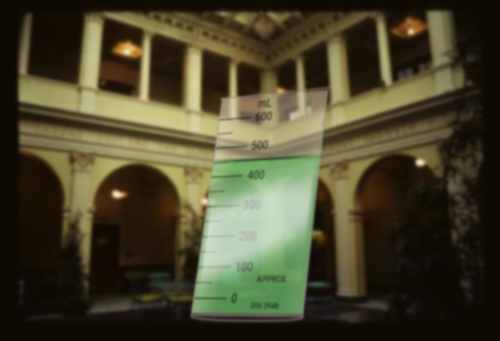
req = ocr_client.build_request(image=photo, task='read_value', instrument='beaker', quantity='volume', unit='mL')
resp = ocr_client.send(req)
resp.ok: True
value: 450 mL
